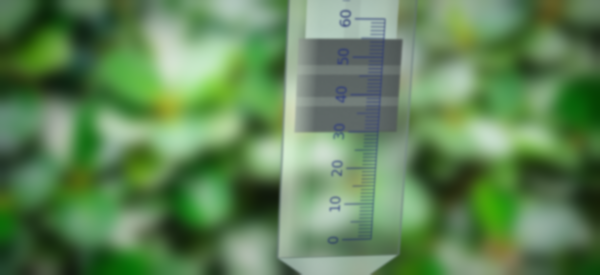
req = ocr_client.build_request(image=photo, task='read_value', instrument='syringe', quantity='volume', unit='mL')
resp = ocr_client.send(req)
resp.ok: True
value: 30 mL
